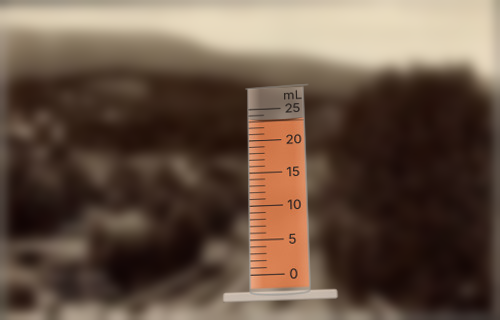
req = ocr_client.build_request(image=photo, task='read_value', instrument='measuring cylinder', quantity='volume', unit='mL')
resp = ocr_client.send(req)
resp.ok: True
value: 23 mL
